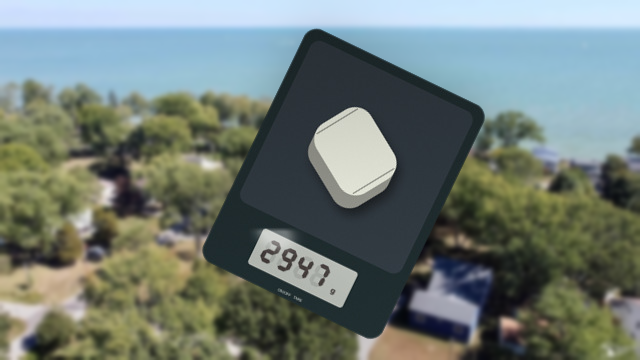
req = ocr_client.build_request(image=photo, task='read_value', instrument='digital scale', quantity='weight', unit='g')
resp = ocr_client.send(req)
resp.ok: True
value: 2947 g
